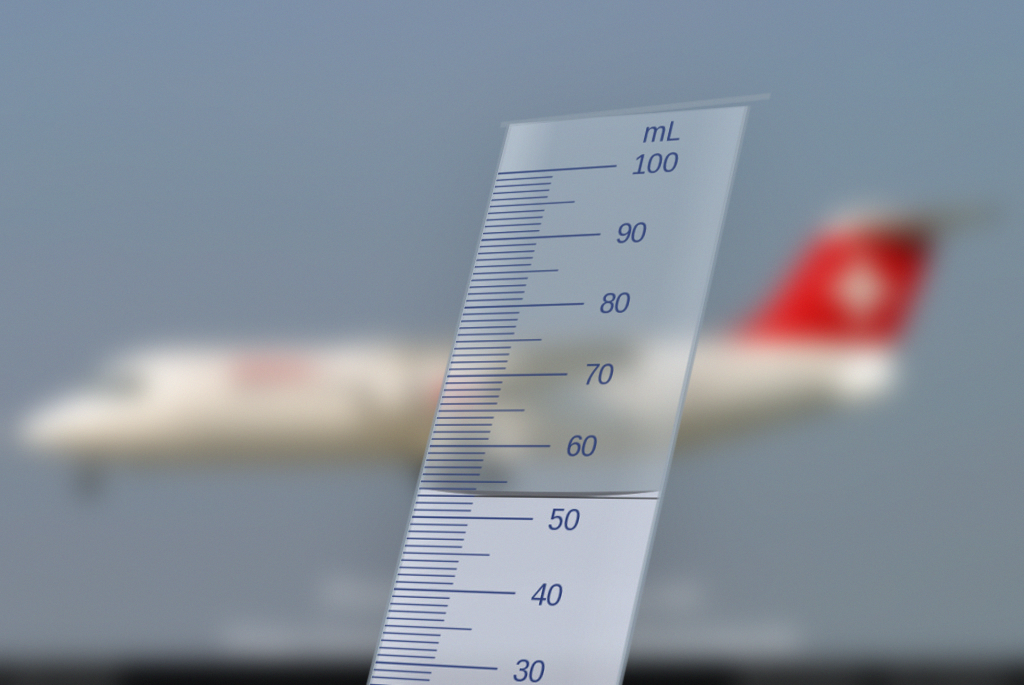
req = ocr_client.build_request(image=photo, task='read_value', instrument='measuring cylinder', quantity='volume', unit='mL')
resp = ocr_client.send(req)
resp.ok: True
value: 53 mL
